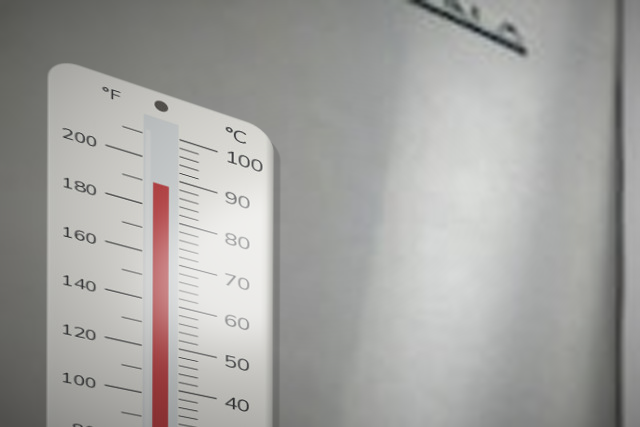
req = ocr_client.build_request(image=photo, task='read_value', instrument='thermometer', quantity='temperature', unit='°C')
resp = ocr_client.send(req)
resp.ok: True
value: 88 °C
